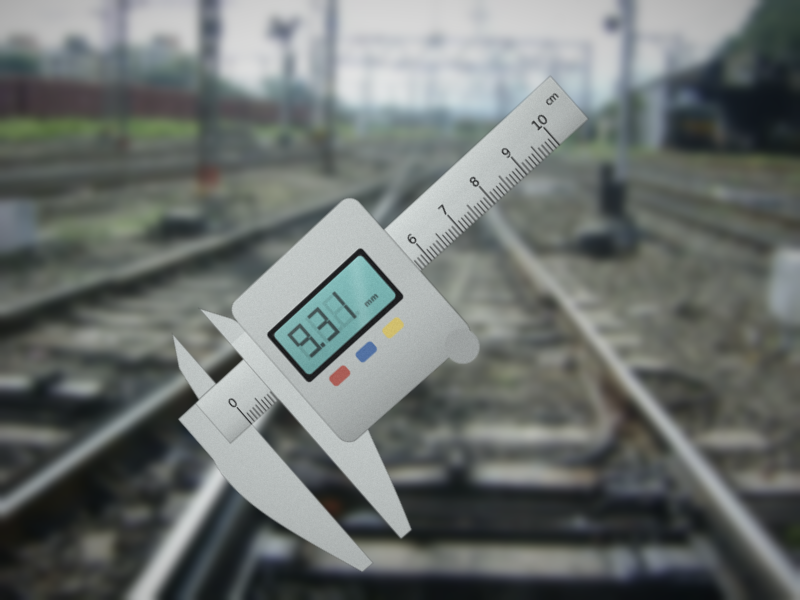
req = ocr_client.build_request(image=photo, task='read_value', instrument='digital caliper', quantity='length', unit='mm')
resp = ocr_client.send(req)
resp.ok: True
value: 9.31 mm
